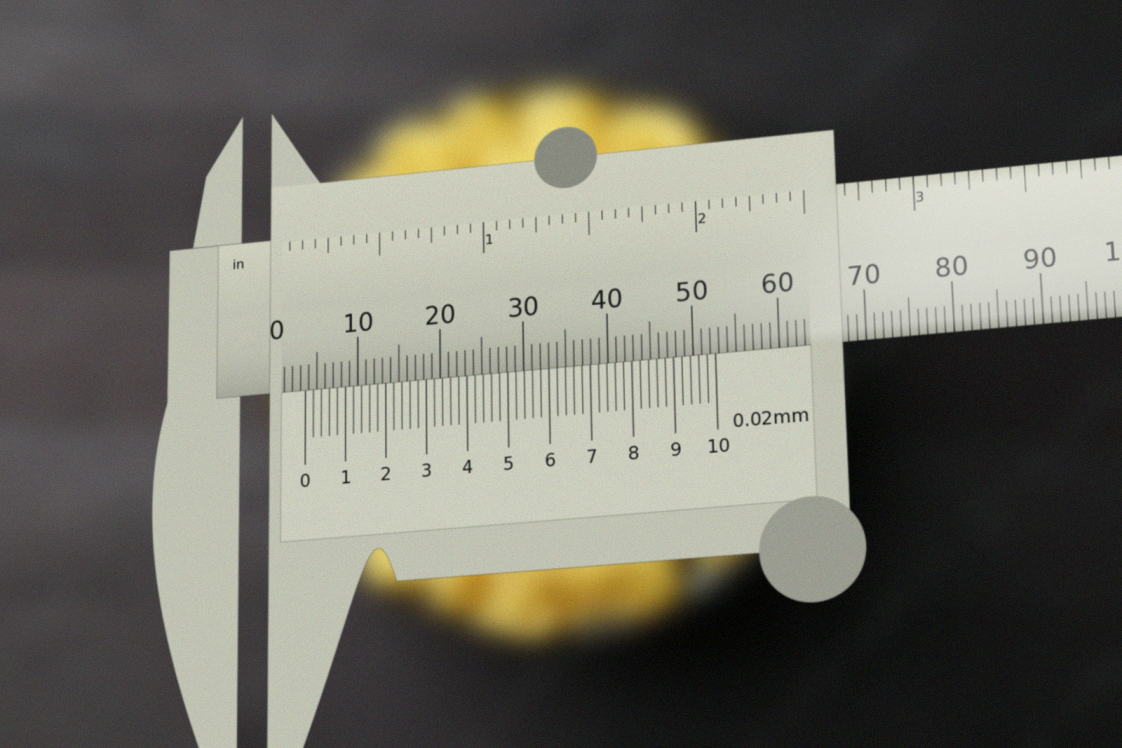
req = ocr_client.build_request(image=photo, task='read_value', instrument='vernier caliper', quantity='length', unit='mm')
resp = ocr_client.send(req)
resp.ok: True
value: 3.6 mm
